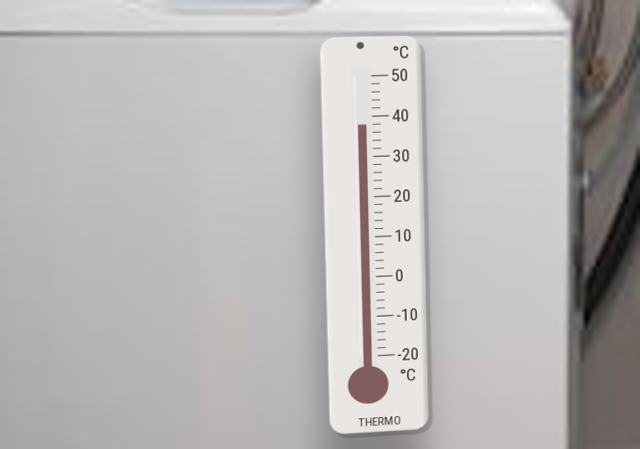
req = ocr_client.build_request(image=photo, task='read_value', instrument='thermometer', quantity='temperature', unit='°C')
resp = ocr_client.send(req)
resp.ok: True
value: 38 °C
